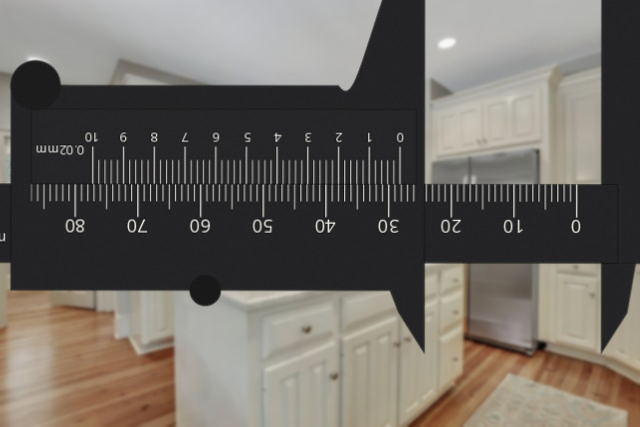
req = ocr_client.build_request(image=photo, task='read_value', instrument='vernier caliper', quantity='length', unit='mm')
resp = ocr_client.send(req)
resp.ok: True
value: 28.2 mm
